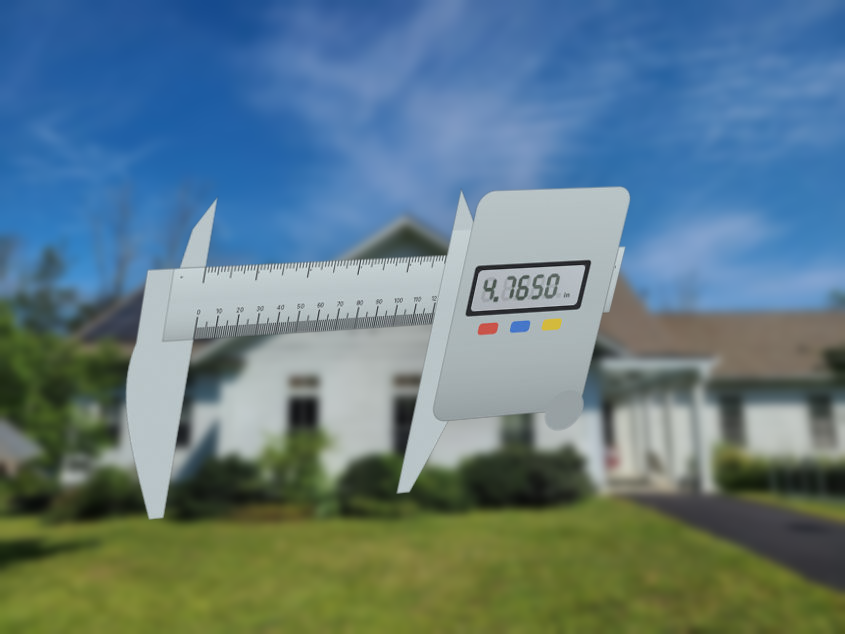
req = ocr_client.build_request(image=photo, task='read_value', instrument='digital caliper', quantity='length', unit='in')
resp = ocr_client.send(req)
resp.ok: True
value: 4.7650 in
